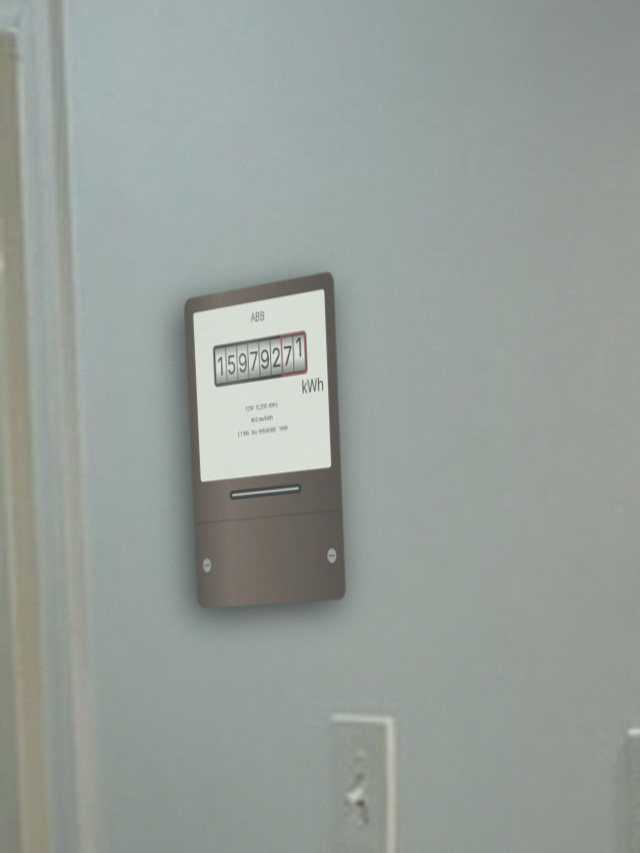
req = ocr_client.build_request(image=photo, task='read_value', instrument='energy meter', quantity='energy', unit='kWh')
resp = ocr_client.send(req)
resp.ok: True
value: 159792.71 kWh
